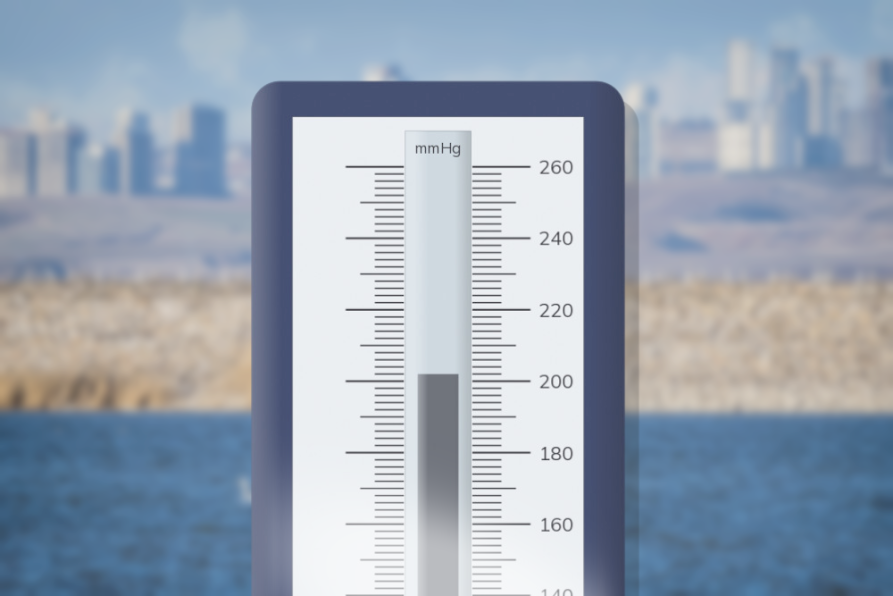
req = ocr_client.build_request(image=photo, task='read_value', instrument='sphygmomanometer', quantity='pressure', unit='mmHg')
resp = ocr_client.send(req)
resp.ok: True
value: 202 mmHg
